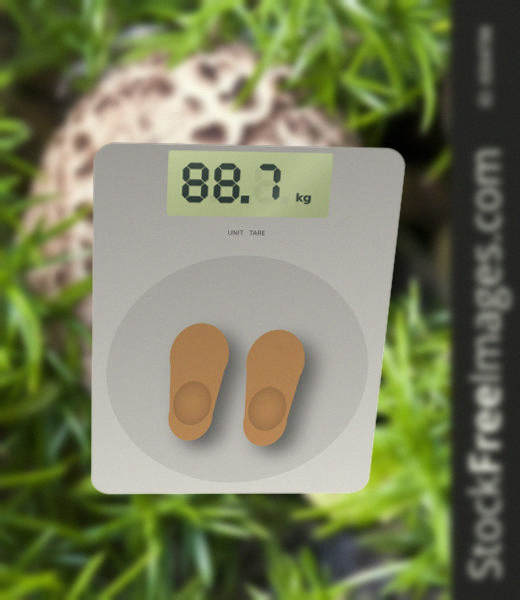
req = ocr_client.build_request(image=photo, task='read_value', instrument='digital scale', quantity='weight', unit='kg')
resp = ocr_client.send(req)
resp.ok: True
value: 88.7 kg
